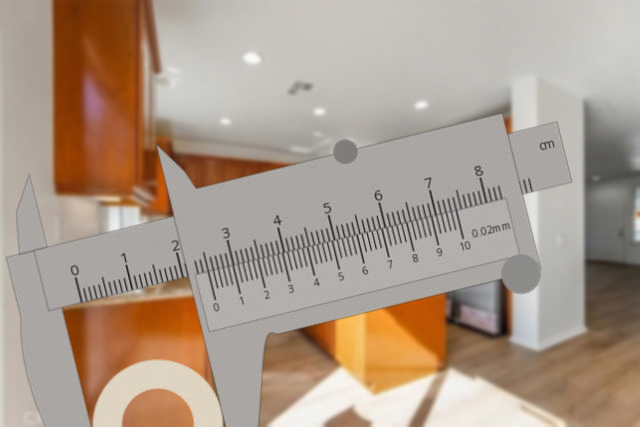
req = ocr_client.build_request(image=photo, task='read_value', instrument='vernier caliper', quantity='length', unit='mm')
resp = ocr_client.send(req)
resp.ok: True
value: 25.0 mm
